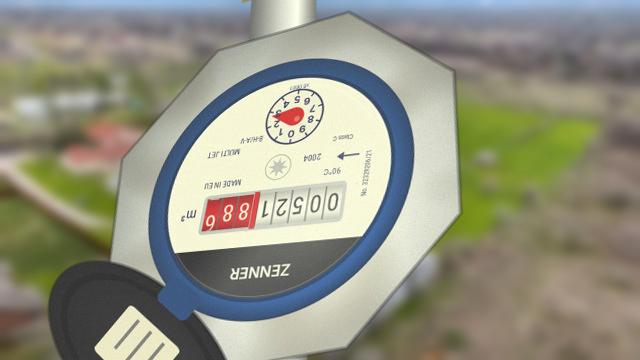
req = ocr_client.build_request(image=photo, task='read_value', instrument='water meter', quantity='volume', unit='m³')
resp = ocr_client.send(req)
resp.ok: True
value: 521.8862 m³
